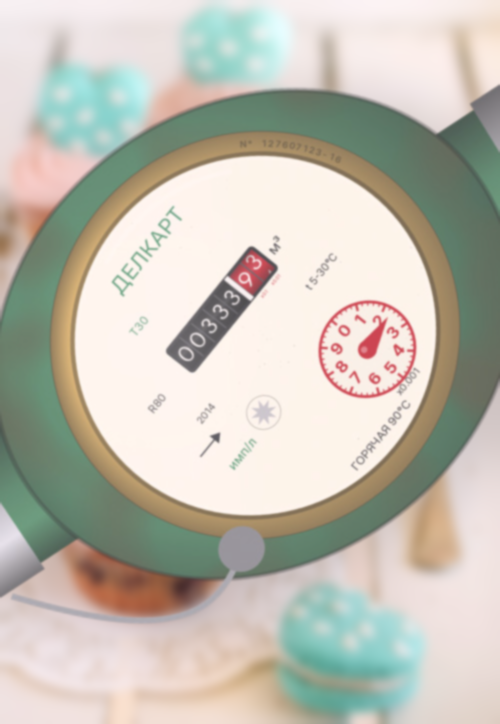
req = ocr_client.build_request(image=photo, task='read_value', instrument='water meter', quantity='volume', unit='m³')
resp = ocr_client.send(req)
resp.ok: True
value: 333.932 m³
